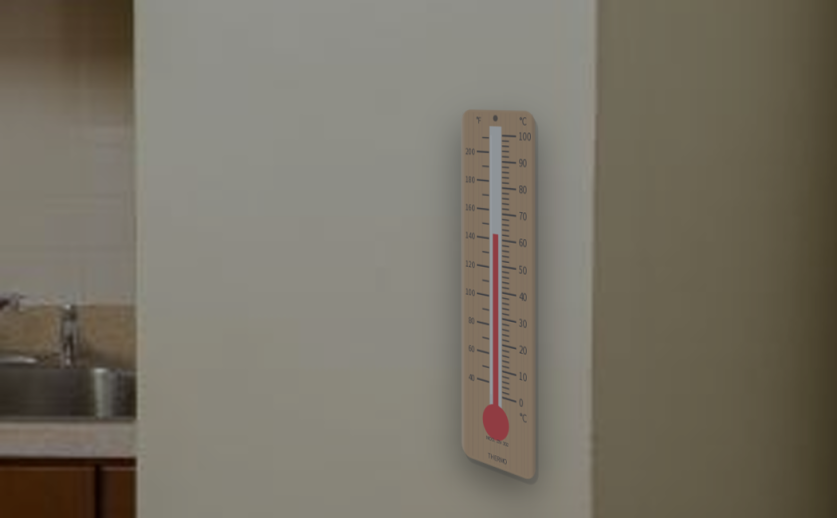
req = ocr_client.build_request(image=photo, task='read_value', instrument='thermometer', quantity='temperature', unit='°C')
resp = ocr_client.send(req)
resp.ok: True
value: 62 °C
